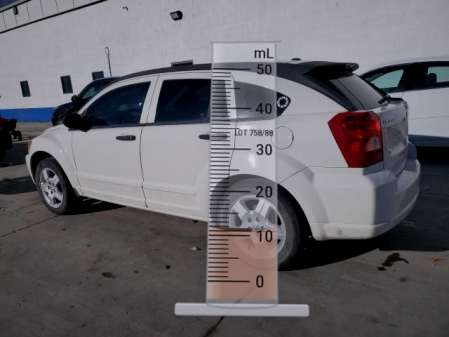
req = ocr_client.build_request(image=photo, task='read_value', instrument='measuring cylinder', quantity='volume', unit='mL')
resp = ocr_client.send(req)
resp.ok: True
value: 11 mL
